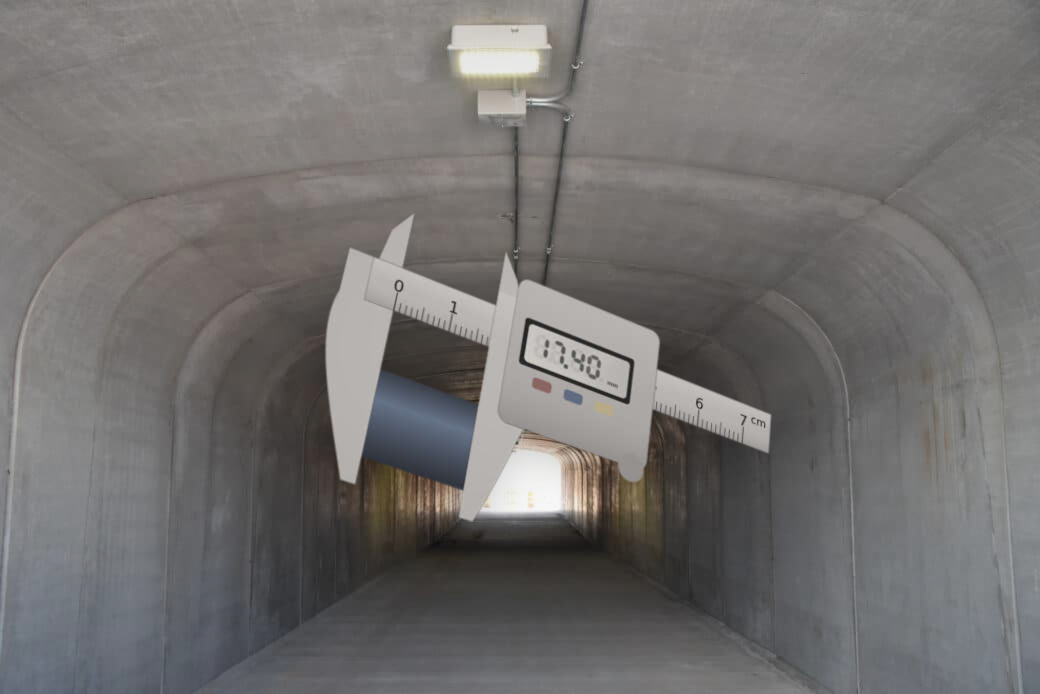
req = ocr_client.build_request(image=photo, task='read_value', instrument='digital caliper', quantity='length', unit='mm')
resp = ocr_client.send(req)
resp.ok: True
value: 17.40 mm
